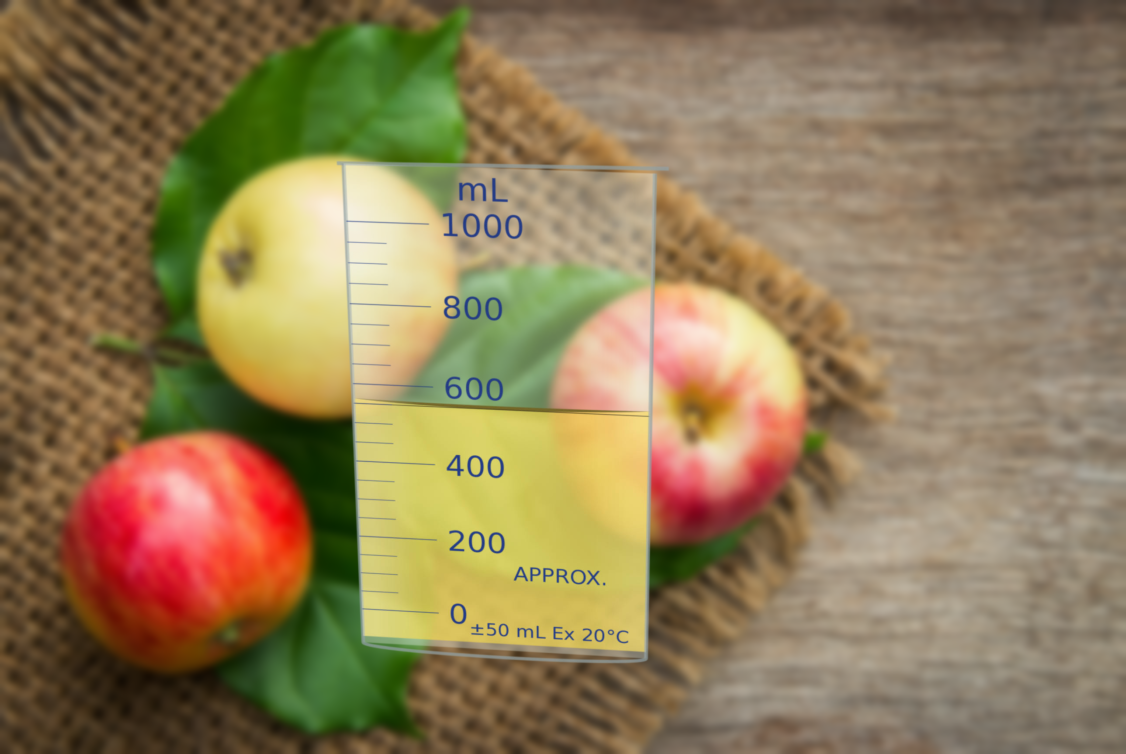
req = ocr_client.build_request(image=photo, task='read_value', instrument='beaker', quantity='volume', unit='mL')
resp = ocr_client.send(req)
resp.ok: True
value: 550 mL
